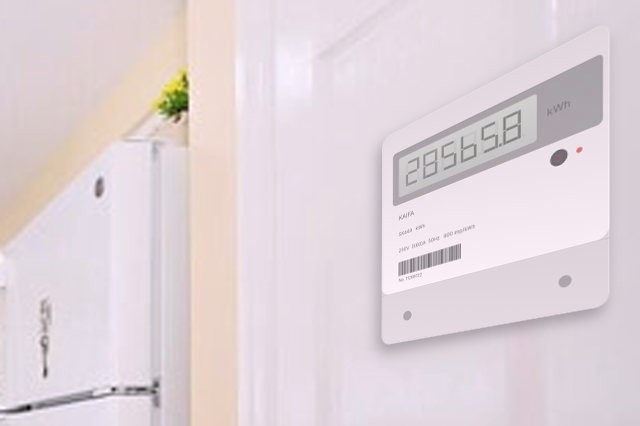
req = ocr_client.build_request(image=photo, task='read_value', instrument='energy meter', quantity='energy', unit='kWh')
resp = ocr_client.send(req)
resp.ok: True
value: 28565.8 kWh
